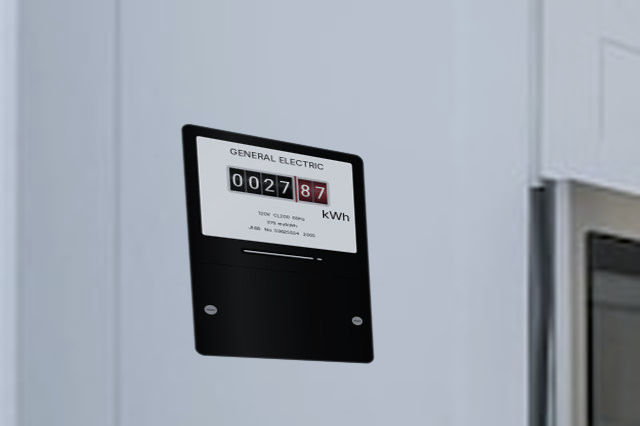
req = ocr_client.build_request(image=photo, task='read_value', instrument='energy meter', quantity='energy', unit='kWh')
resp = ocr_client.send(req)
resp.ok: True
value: 27.87 kWh
